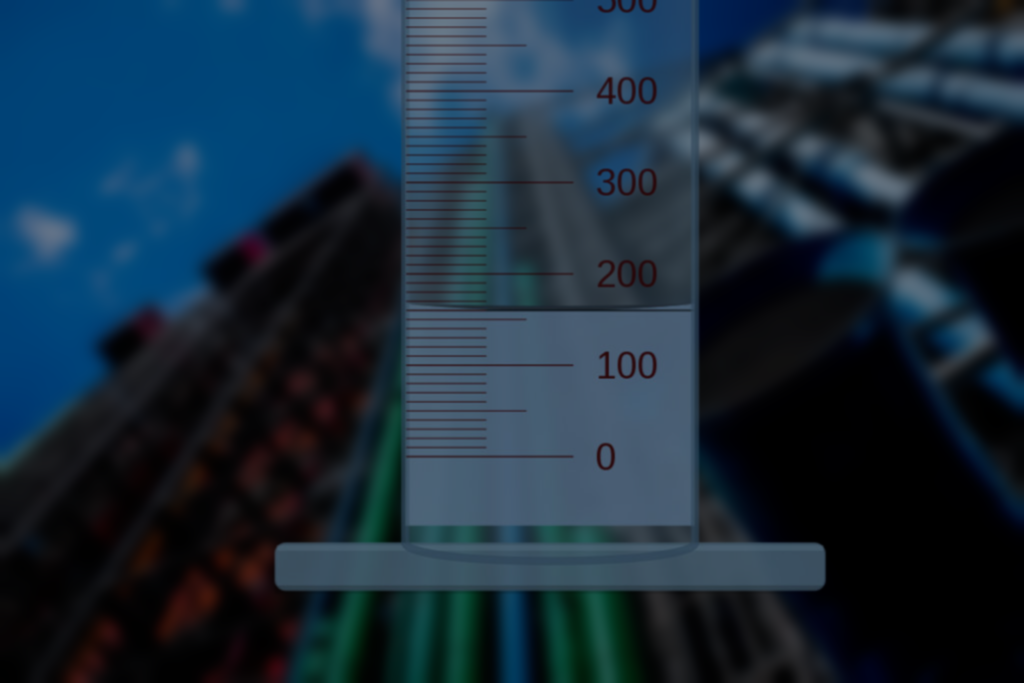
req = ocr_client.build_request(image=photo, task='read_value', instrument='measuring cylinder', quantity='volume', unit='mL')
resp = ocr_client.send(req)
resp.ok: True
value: 160 mL
